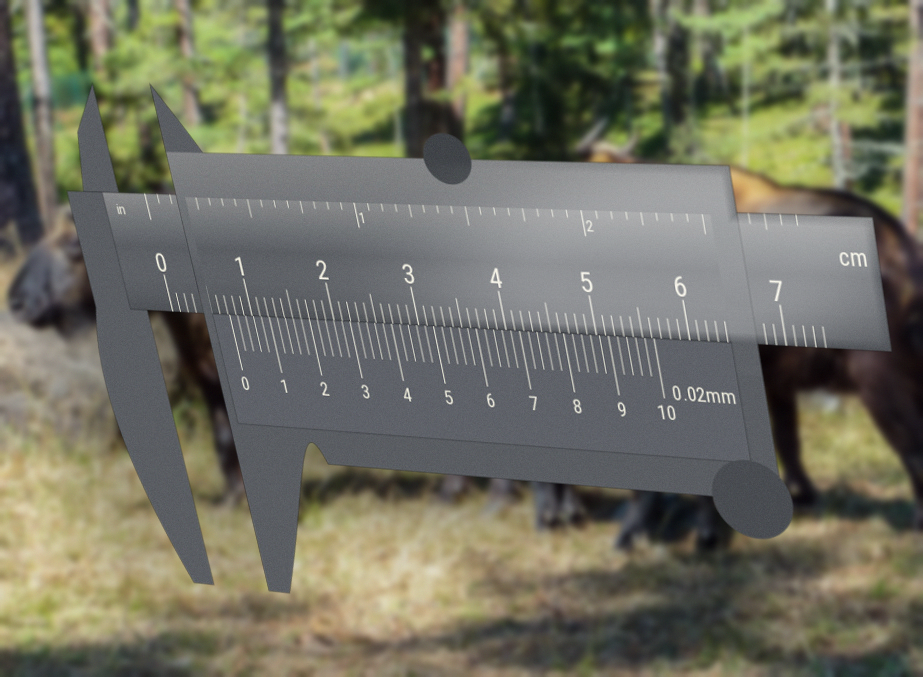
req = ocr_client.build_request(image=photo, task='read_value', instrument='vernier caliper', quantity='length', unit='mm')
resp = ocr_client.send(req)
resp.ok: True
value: 7.2 mm
